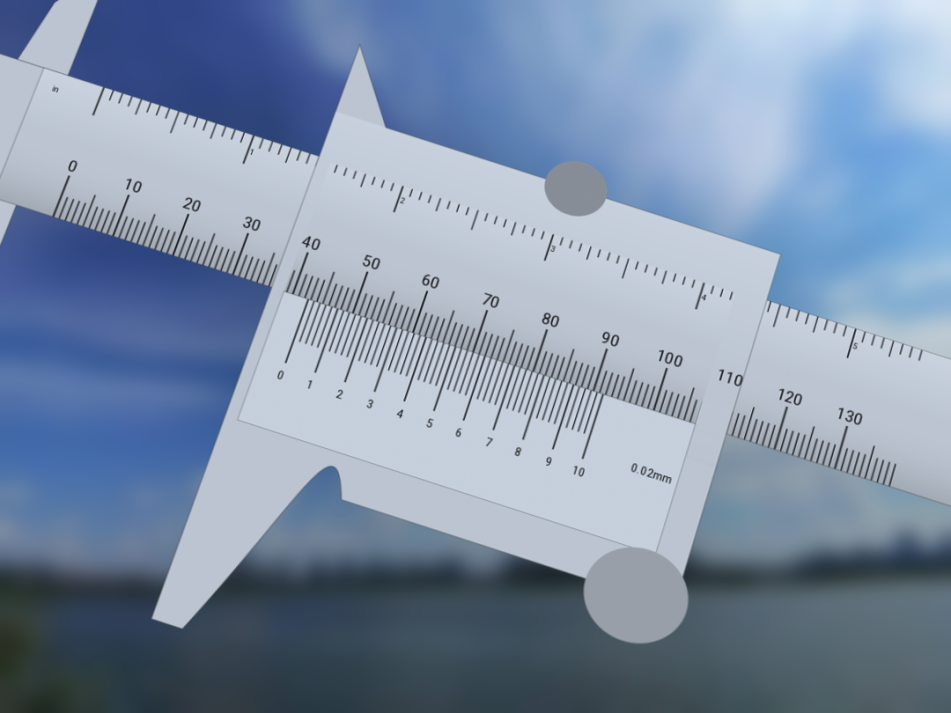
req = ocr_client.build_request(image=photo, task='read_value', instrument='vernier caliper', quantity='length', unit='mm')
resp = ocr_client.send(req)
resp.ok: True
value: 42.6 mm
